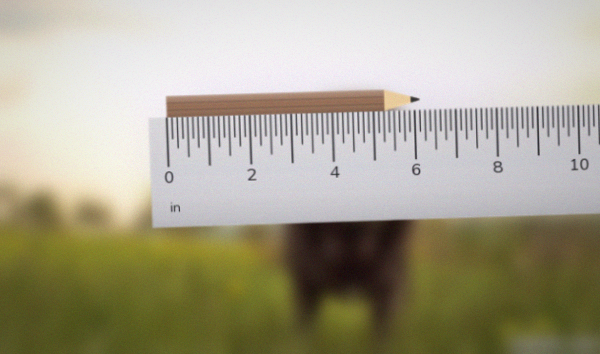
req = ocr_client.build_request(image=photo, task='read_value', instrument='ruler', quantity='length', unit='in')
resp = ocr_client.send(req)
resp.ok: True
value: 6.125 in
